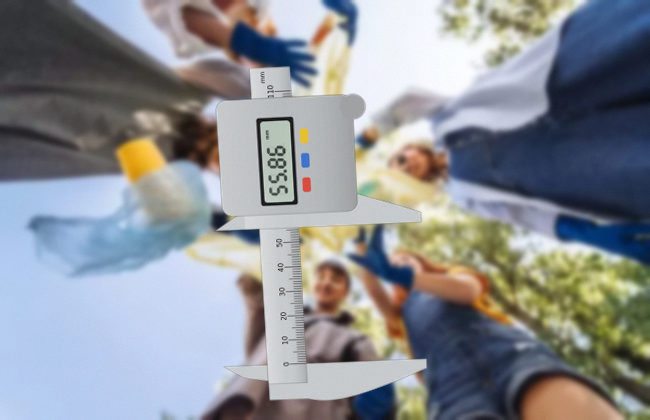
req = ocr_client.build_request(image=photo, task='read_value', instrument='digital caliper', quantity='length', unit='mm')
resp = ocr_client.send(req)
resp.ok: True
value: 55.86 mm
